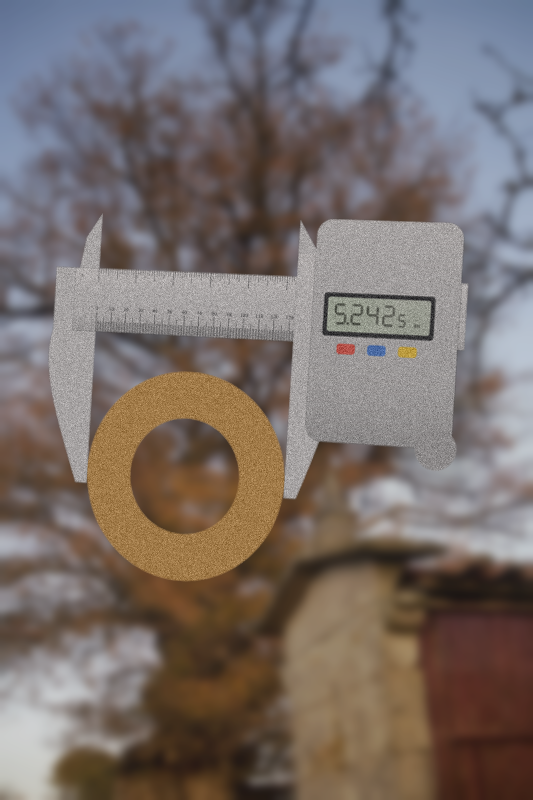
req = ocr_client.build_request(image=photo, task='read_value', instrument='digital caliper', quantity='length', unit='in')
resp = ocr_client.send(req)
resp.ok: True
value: 5.2425 in
